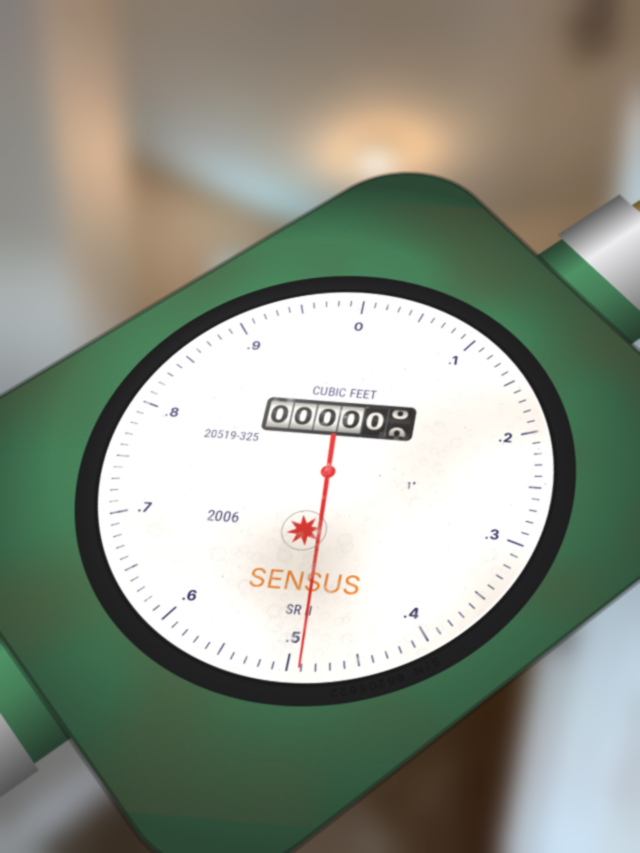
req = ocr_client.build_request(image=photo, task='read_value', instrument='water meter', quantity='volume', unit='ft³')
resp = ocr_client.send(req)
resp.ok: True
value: 8.49 ft³
